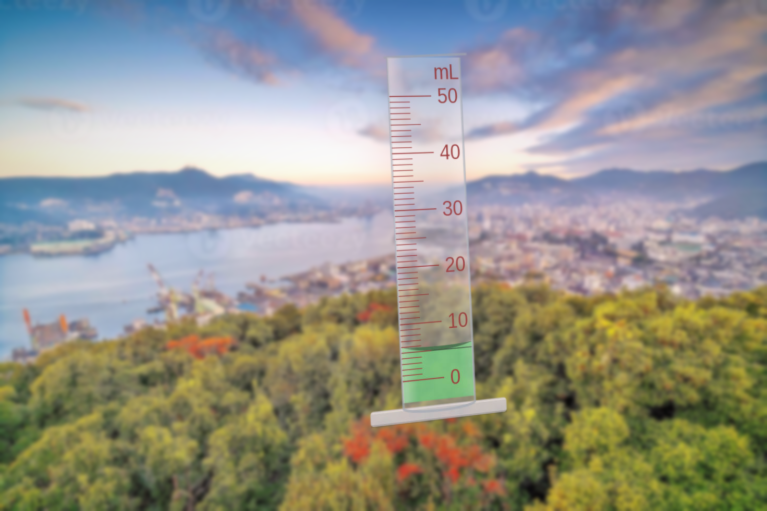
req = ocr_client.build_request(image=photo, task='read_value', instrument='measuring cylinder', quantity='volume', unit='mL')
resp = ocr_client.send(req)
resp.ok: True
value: 5 mL
